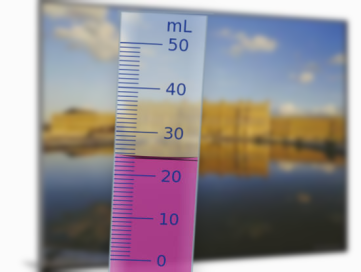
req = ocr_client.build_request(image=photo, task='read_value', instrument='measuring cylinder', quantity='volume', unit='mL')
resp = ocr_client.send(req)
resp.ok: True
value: 24 mL
